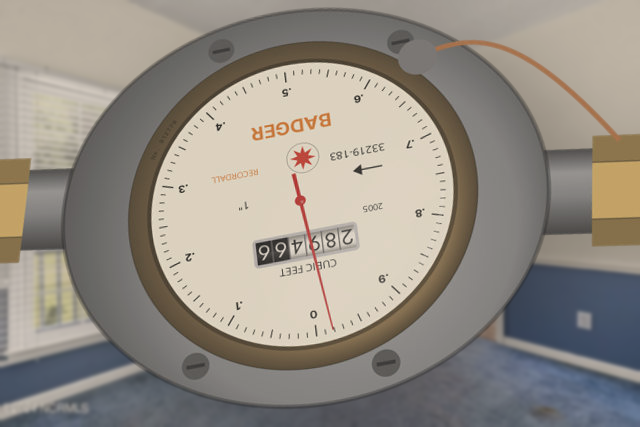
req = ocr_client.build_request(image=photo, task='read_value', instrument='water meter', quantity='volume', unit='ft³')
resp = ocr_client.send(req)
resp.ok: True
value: 289465.98 ft³
